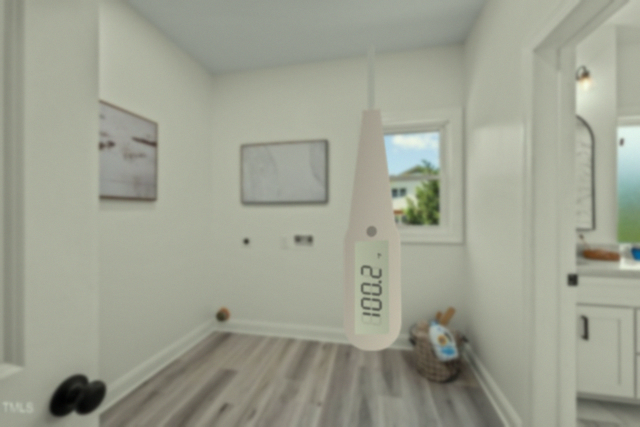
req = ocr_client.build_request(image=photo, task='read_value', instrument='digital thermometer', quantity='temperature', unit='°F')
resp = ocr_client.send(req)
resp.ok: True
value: 100.2 °F
